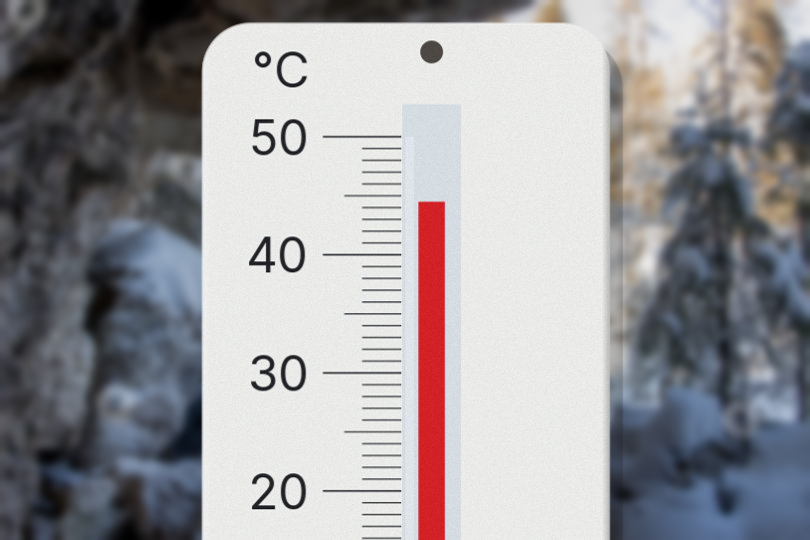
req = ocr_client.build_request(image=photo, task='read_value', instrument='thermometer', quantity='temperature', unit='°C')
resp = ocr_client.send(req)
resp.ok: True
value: 44.5 °C
